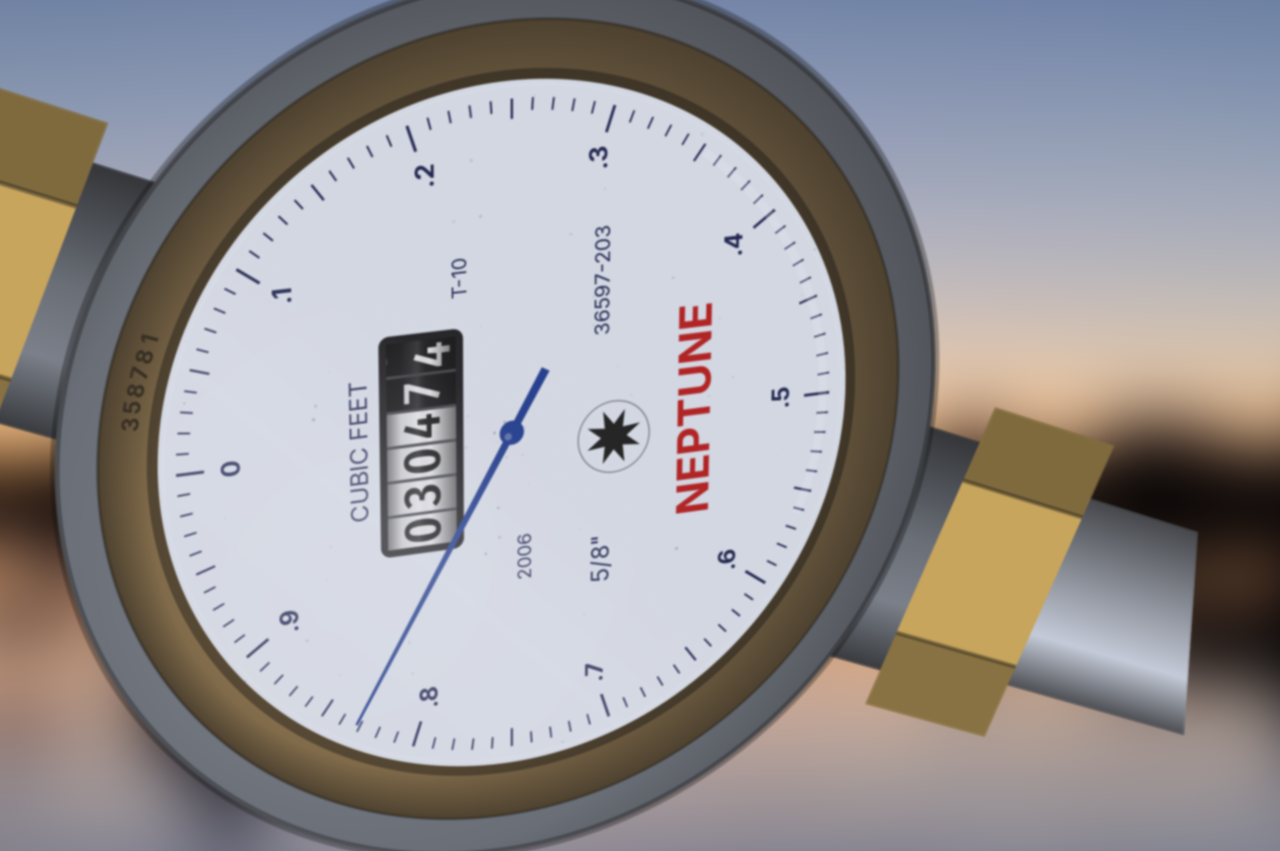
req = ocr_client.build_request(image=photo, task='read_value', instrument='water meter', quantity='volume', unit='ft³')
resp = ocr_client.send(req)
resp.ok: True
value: 30473.83 ft³
